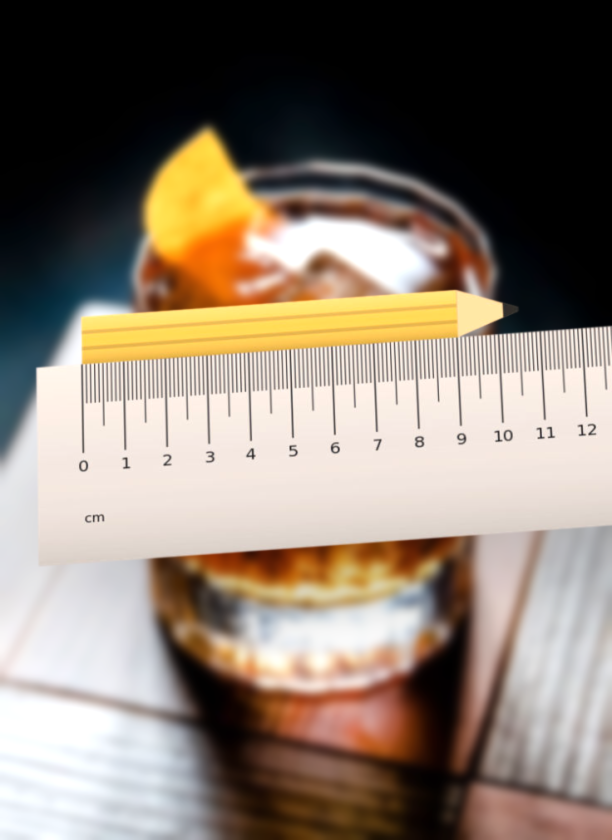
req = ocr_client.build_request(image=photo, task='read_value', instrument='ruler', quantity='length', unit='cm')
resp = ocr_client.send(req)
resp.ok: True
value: 10.5 cm
